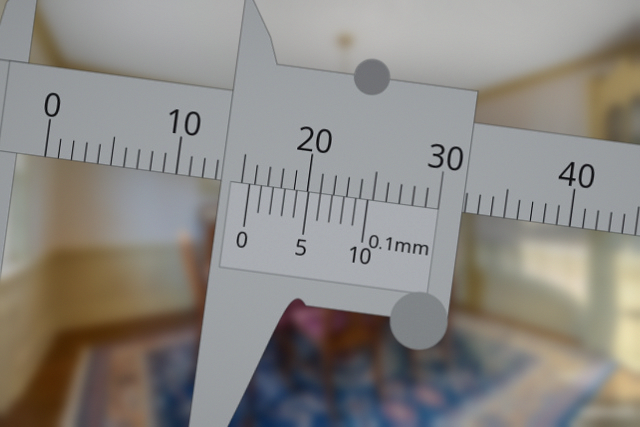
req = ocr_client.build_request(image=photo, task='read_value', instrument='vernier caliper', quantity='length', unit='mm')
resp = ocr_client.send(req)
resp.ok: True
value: 15.6 mm
